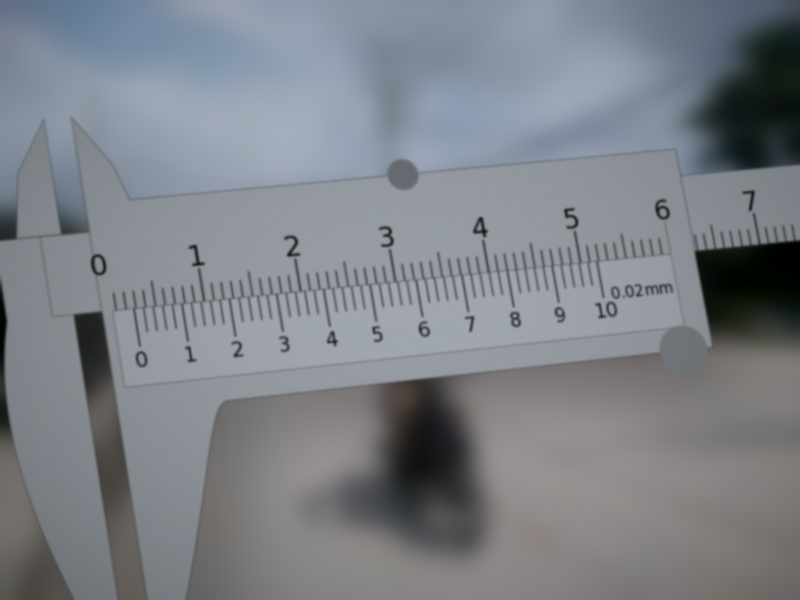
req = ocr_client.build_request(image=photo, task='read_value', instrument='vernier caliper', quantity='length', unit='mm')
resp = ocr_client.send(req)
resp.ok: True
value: 2.8 mm
